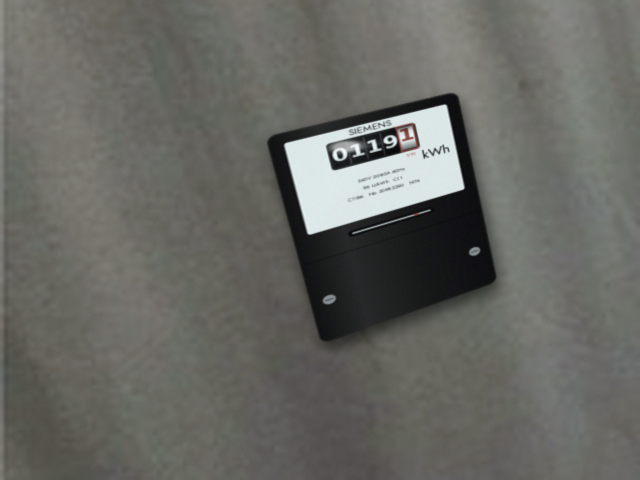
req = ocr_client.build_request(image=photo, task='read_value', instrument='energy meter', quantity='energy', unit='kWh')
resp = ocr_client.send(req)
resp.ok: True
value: 119.1 kWh
